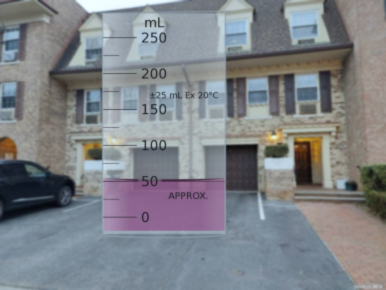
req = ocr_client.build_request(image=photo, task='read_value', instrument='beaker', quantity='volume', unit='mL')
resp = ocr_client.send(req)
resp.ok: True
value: 50 mL
